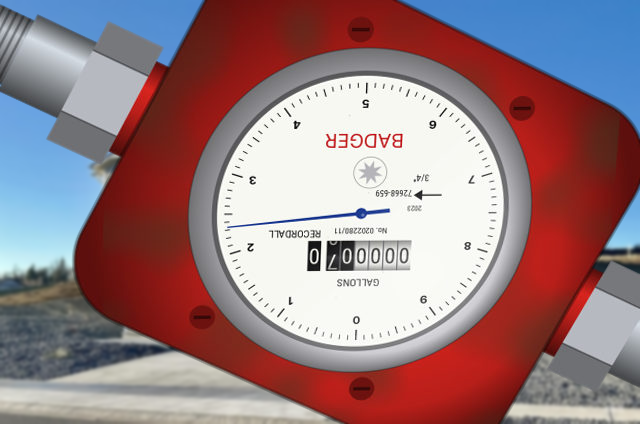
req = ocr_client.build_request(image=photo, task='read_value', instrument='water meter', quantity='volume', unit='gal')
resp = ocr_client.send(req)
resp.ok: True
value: 72.3 gal
